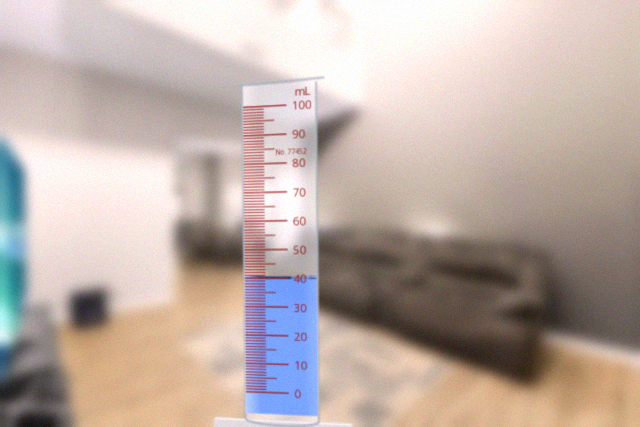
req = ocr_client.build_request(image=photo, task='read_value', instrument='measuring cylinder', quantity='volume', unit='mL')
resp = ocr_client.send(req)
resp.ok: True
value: 40 mL
